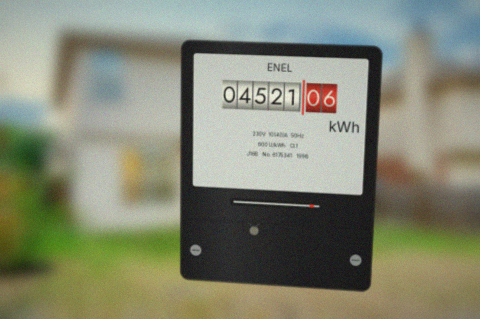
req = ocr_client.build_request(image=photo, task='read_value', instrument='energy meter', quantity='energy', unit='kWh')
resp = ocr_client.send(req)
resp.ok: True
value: 4521.06 kWh
